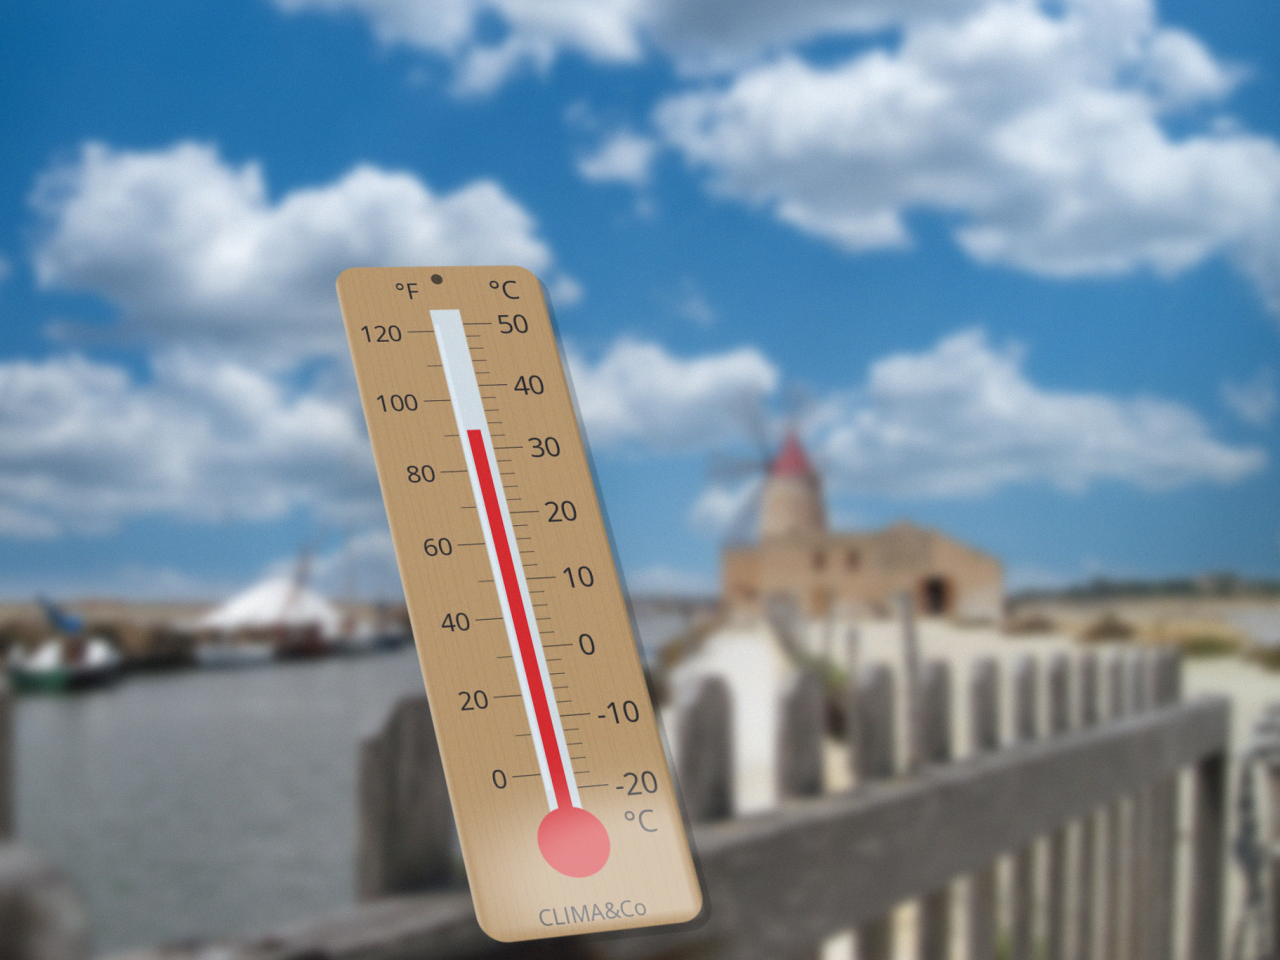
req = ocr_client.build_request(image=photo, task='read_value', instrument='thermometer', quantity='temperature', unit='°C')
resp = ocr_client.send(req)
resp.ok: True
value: 33 °C
